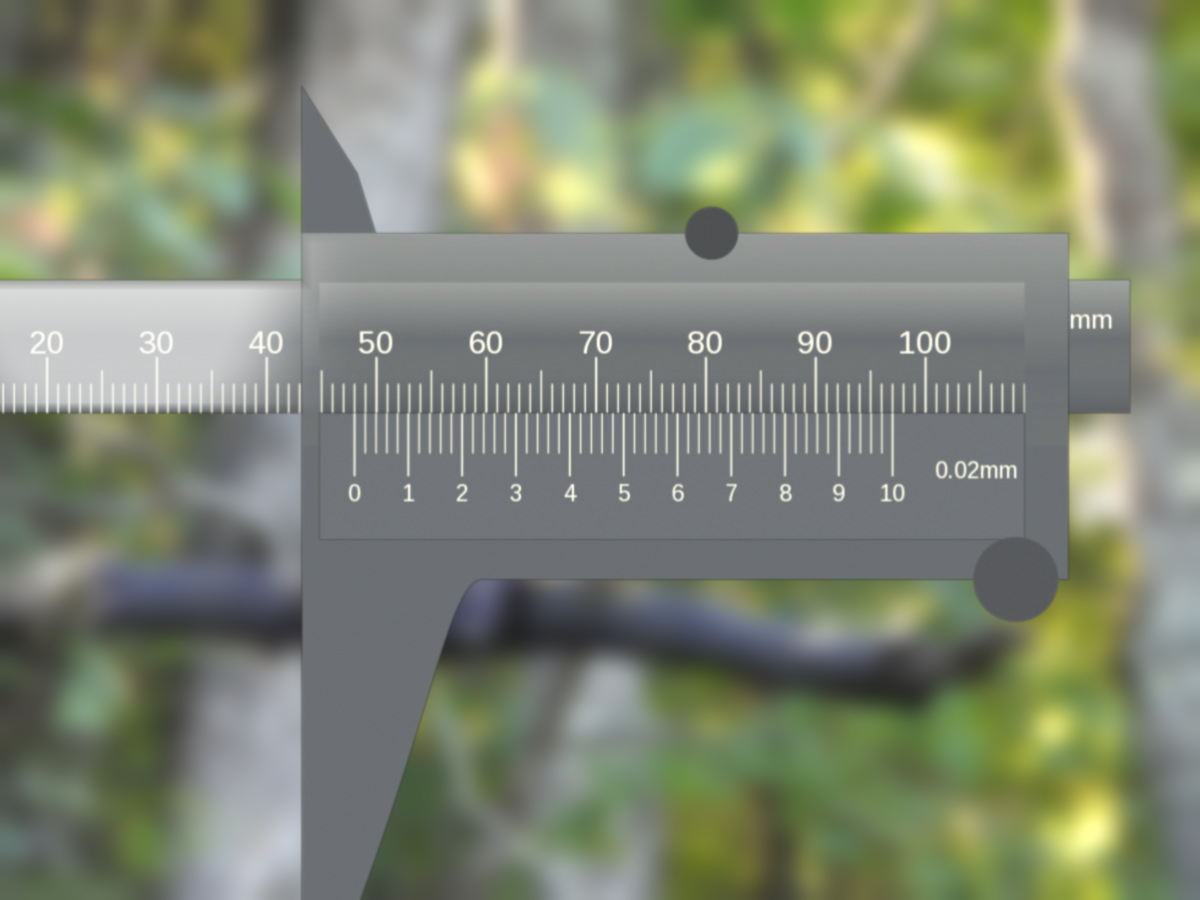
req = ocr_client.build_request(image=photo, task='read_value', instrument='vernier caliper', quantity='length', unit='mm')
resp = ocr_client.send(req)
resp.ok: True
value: 48.0 mm
